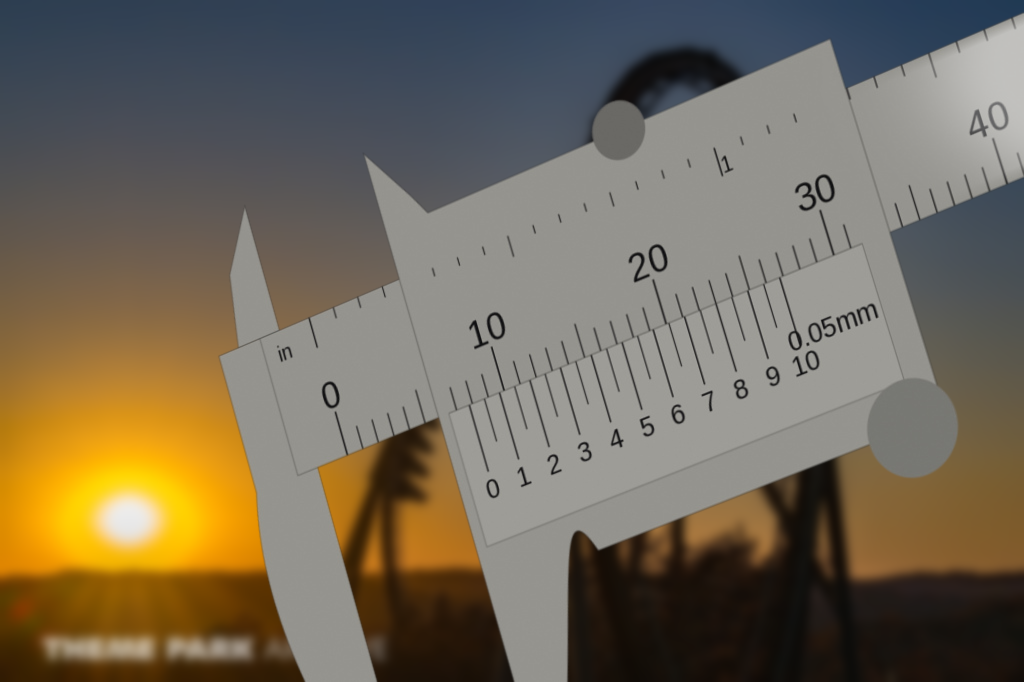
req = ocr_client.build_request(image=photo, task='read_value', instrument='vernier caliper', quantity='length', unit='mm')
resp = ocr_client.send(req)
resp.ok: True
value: 7.8 mm
